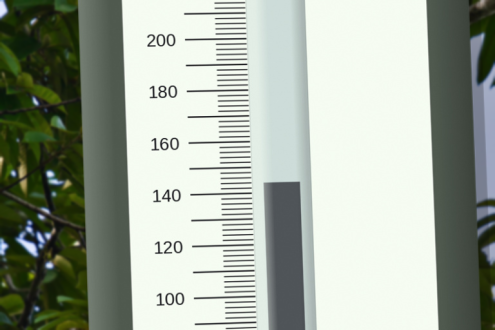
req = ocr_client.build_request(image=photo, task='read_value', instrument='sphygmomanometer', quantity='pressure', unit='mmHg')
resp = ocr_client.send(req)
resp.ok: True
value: 144 mmHg
